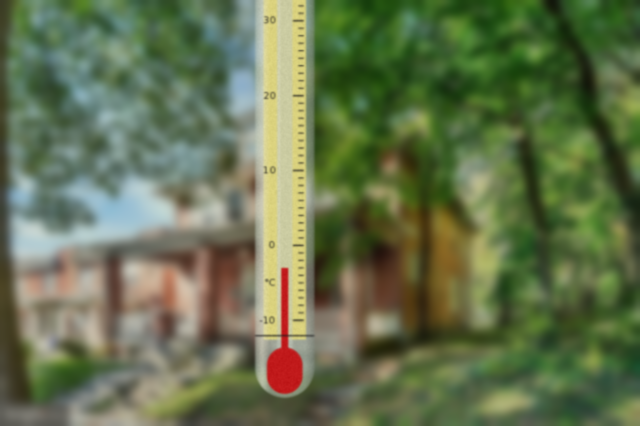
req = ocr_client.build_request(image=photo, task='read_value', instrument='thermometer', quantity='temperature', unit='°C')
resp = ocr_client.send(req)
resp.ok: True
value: -3 °C
